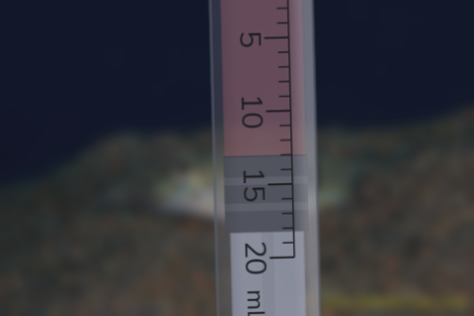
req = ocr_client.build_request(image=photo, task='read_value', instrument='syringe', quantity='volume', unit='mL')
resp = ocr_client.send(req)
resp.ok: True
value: 13 mL
